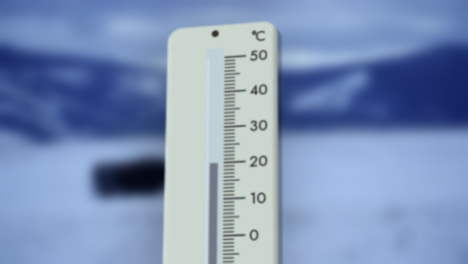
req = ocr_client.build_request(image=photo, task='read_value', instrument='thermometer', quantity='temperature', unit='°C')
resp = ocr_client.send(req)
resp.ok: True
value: 20 °C
